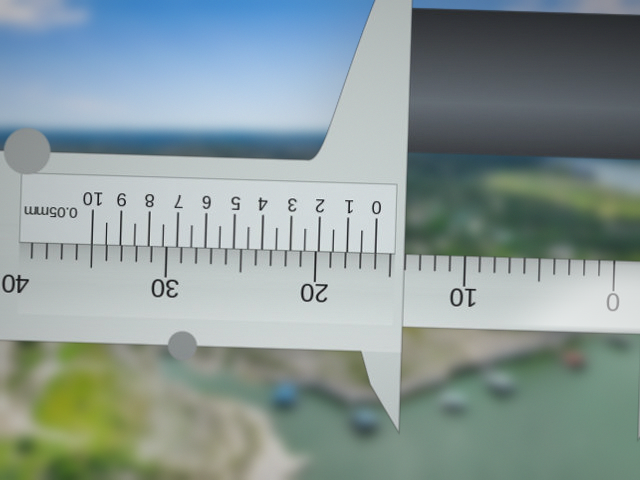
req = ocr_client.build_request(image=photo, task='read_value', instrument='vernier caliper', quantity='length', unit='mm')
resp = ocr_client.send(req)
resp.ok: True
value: 16.0 mm
